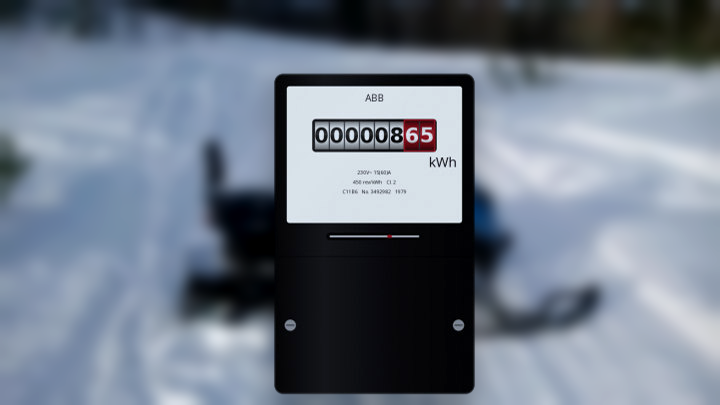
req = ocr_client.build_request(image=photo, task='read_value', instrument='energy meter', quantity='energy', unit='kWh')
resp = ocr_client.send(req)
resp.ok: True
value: 8.65 kWh
